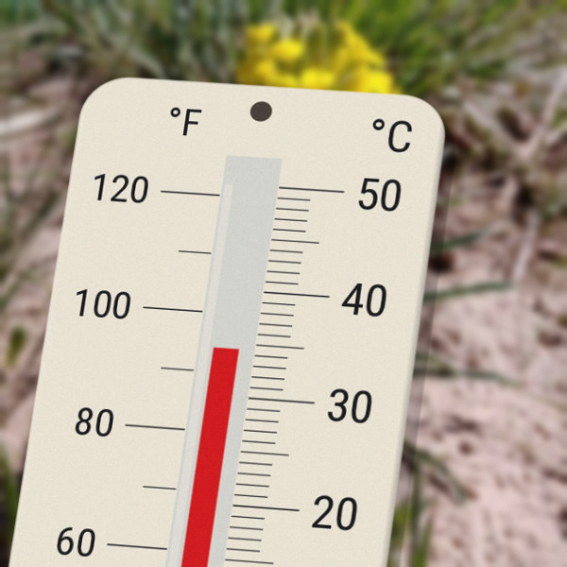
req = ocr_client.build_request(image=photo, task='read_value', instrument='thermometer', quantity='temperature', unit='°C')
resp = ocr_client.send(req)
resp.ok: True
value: 34.5 °C
